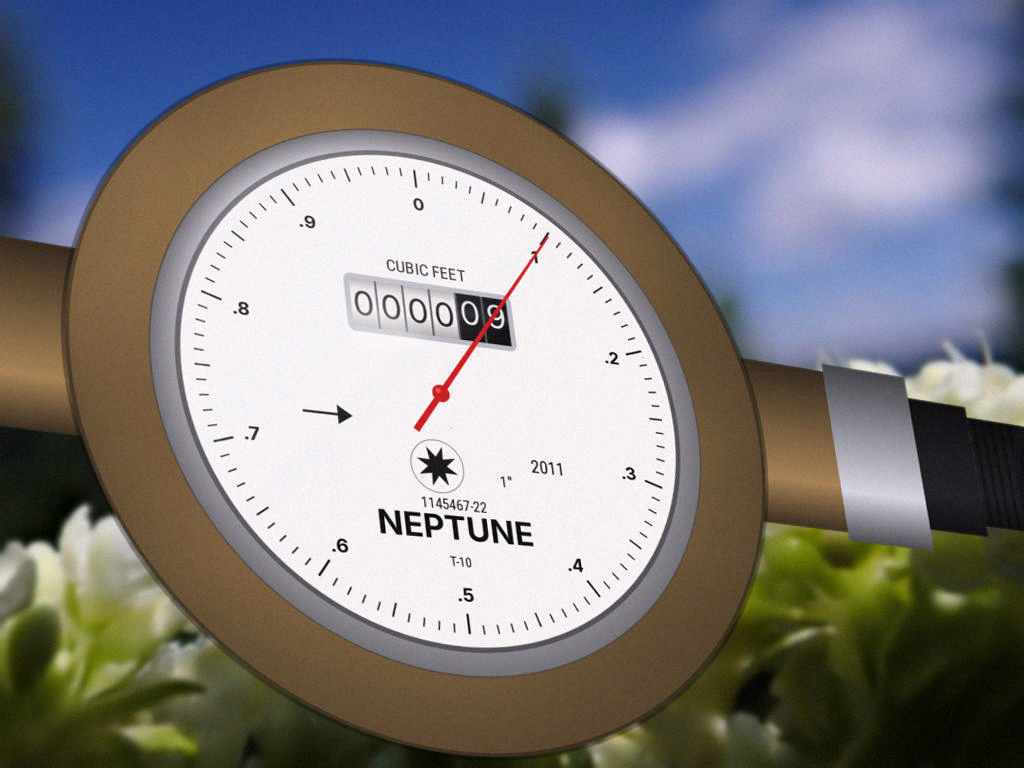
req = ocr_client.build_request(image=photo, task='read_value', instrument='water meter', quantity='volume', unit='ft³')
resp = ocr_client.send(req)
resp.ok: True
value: 9.10 ft³
